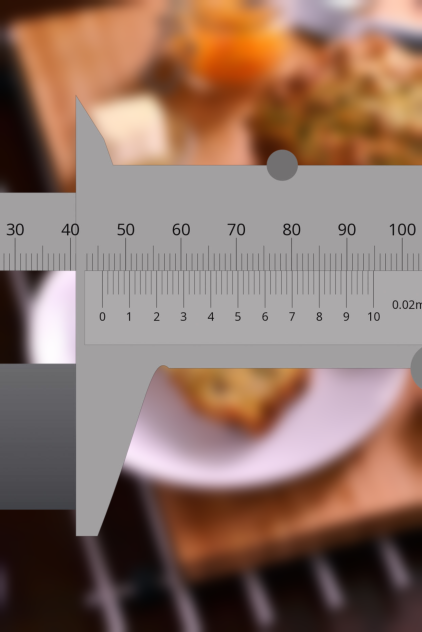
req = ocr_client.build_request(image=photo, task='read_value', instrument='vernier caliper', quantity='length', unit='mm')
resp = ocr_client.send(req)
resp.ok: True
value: 45.8 mm
